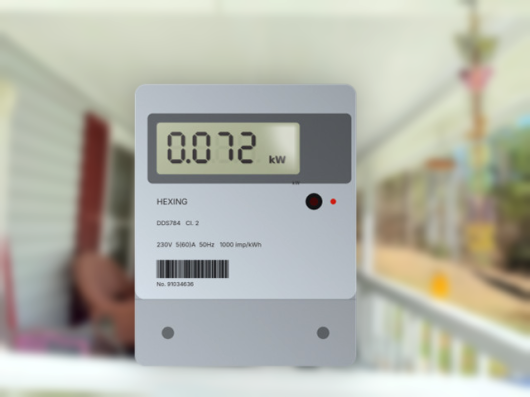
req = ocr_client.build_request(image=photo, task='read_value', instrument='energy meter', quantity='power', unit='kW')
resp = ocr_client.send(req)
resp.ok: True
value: 0.072 kW
